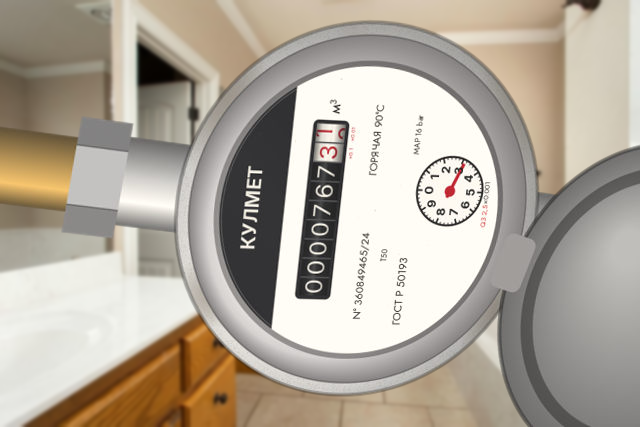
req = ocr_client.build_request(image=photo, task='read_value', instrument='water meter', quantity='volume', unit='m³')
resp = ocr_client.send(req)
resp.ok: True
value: 767.313 m³
